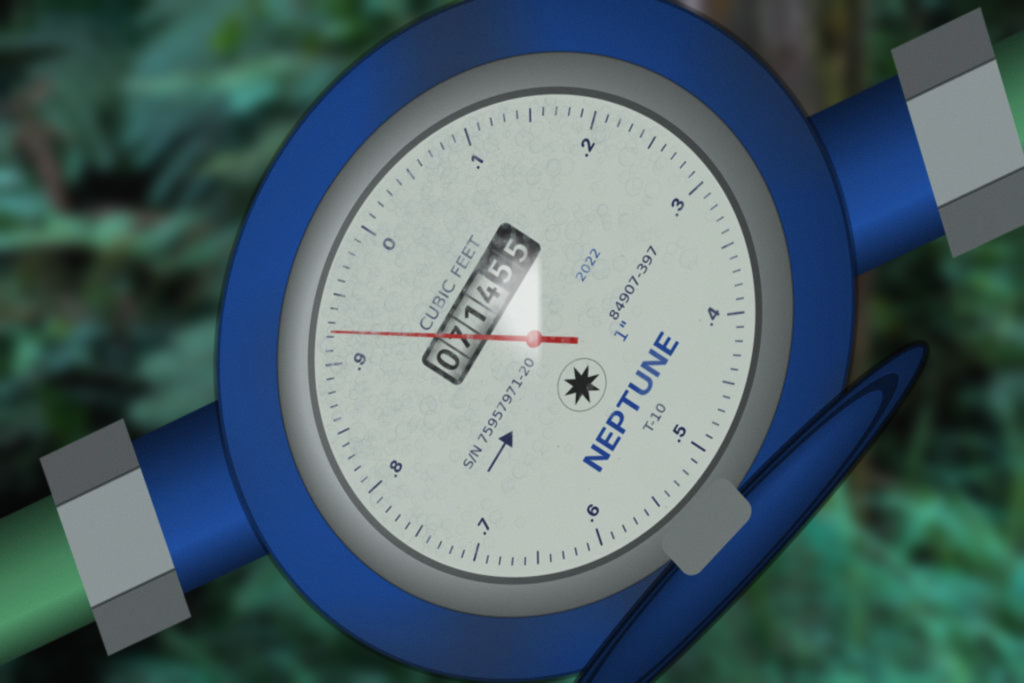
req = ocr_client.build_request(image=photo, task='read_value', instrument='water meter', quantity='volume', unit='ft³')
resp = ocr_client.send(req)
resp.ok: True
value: 71454.92 ft³
